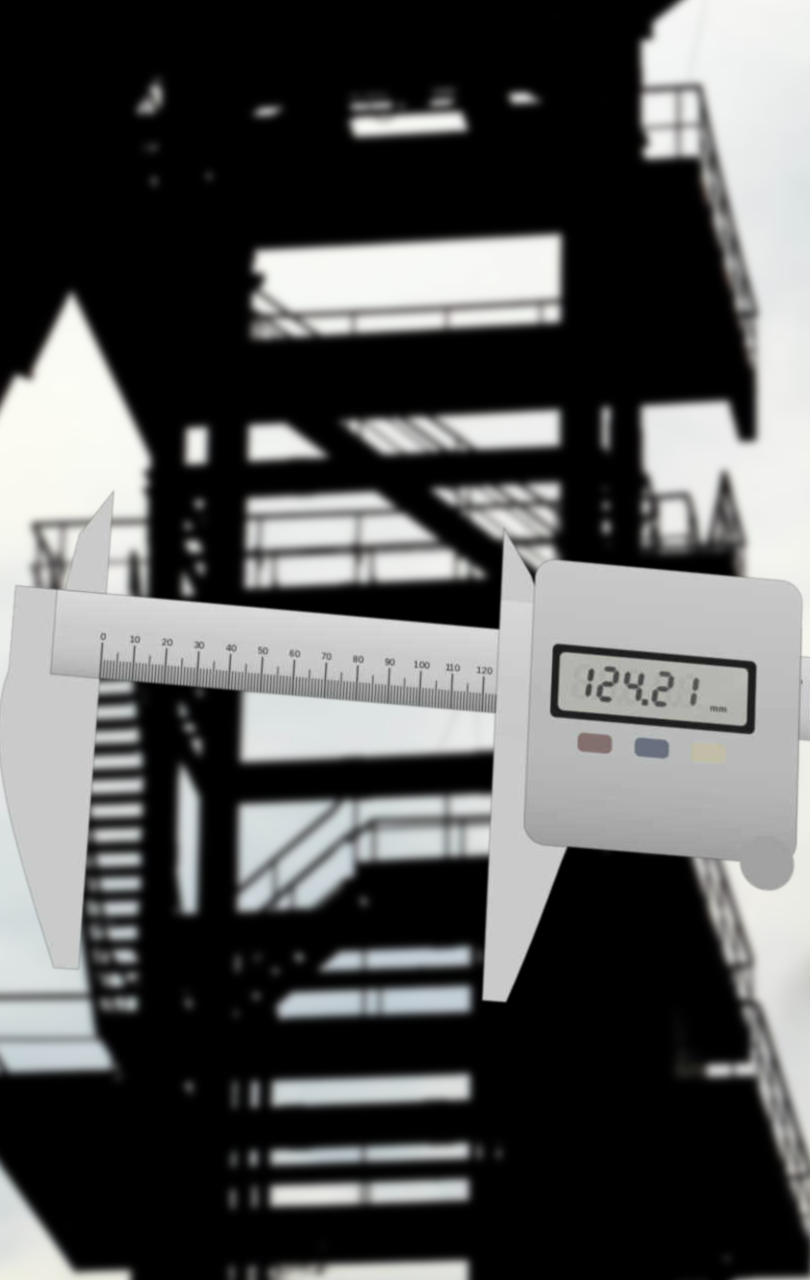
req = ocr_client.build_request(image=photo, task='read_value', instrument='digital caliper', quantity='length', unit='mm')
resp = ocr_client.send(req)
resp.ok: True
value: 124.21 mm
